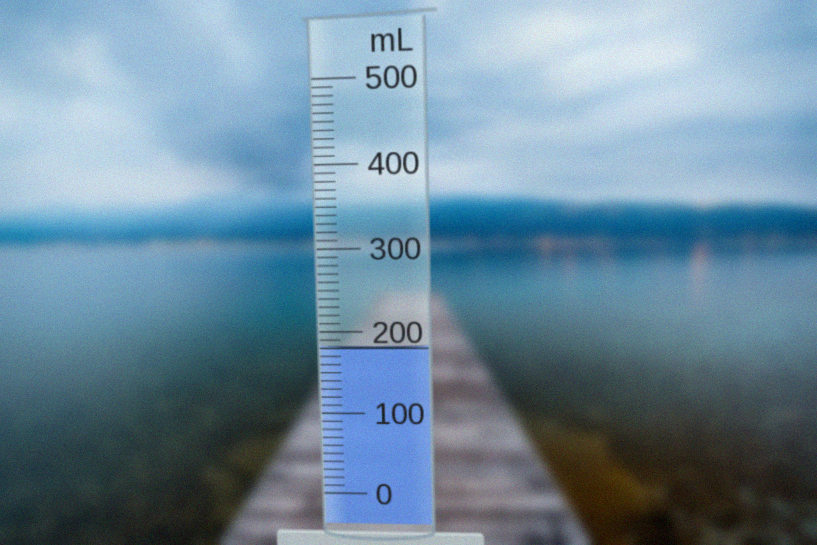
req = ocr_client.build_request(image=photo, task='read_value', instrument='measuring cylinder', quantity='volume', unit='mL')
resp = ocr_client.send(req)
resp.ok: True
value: 180 mL
